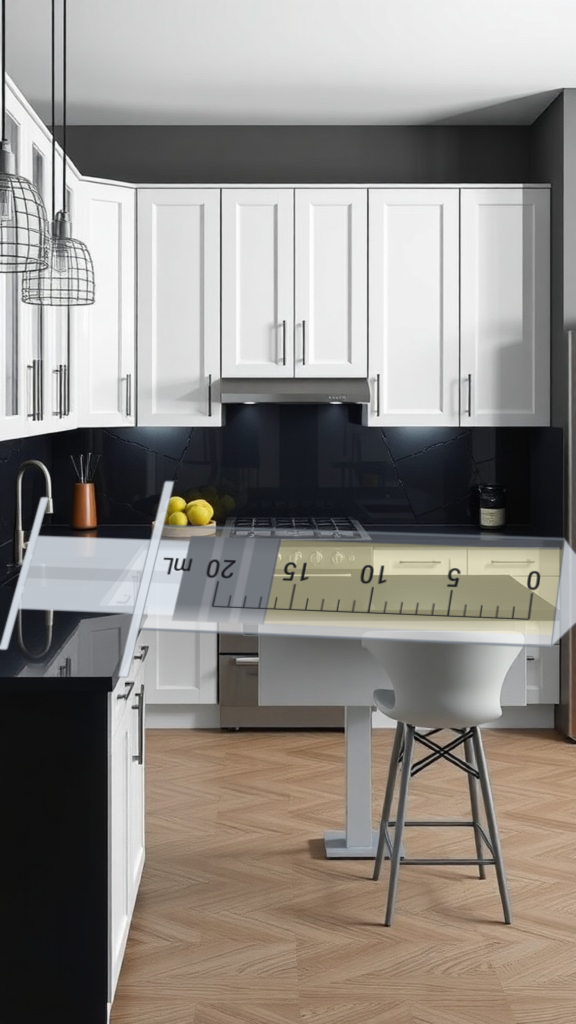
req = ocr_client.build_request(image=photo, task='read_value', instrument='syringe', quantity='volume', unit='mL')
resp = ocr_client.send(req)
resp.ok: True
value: 16.5 mL
